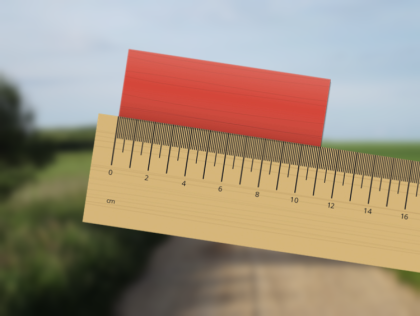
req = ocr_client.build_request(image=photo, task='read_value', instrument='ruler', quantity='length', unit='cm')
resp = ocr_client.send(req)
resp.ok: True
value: 11 cm
